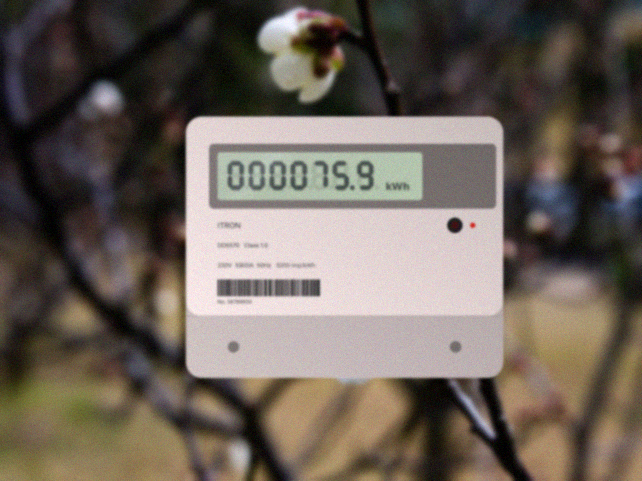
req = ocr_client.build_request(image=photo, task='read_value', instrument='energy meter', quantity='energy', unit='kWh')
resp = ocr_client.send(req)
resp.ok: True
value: 75.9 kWh
